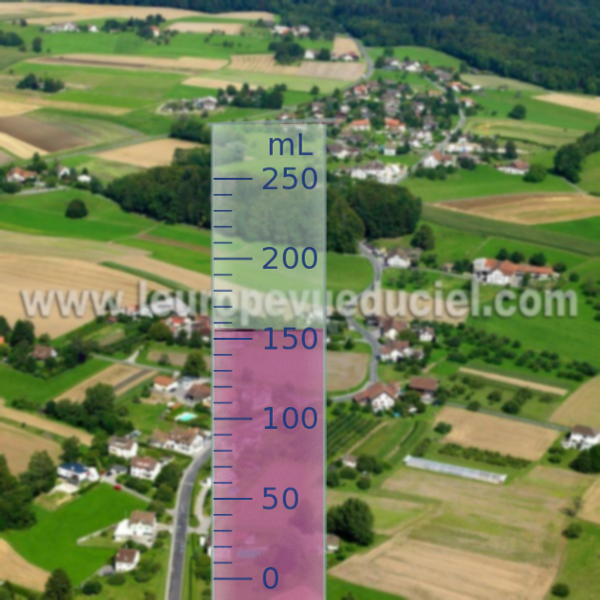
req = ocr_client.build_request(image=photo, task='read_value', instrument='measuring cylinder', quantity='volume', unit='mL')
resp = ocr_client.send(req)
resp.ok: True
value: 155 mL
